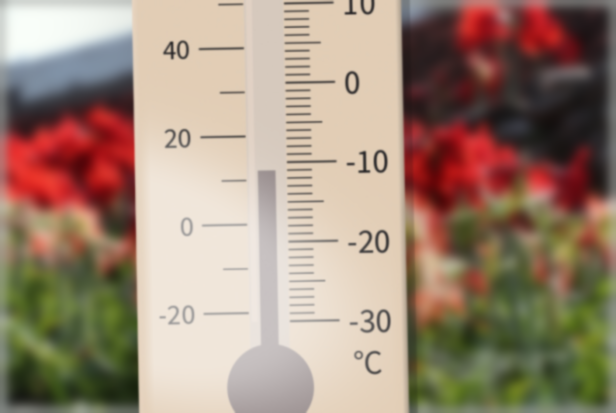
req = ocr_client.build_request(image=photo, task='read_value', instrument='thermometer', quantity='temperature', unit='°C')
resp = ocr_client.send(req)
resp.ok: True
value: -11 °C
